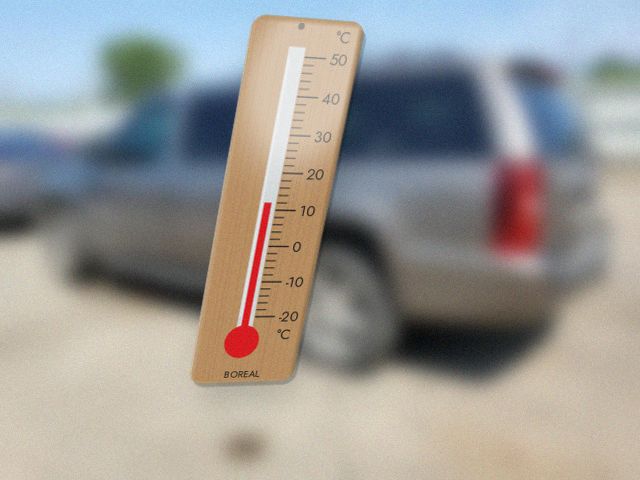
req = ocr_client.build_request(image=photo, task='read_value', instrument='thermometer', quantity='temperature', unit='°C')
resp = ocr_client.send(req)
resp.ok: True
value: 12 °C
